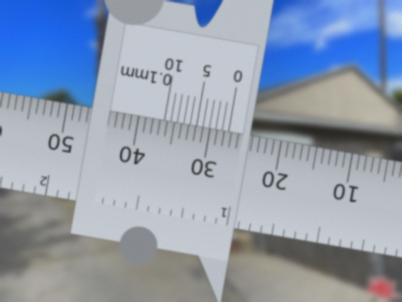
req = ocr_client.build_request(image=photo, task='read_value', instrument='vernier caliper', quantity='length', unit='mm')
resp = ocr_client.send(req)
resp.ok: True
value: 27.4 mm
